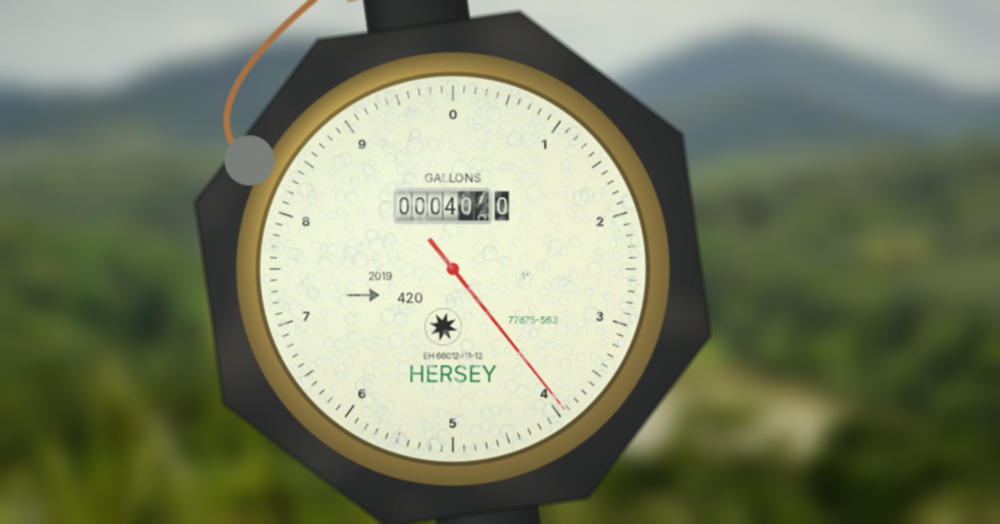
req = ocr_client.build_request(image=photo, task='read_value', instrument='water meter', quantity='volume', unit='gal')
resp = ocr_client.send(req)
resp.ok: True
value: 4073.9 gal
